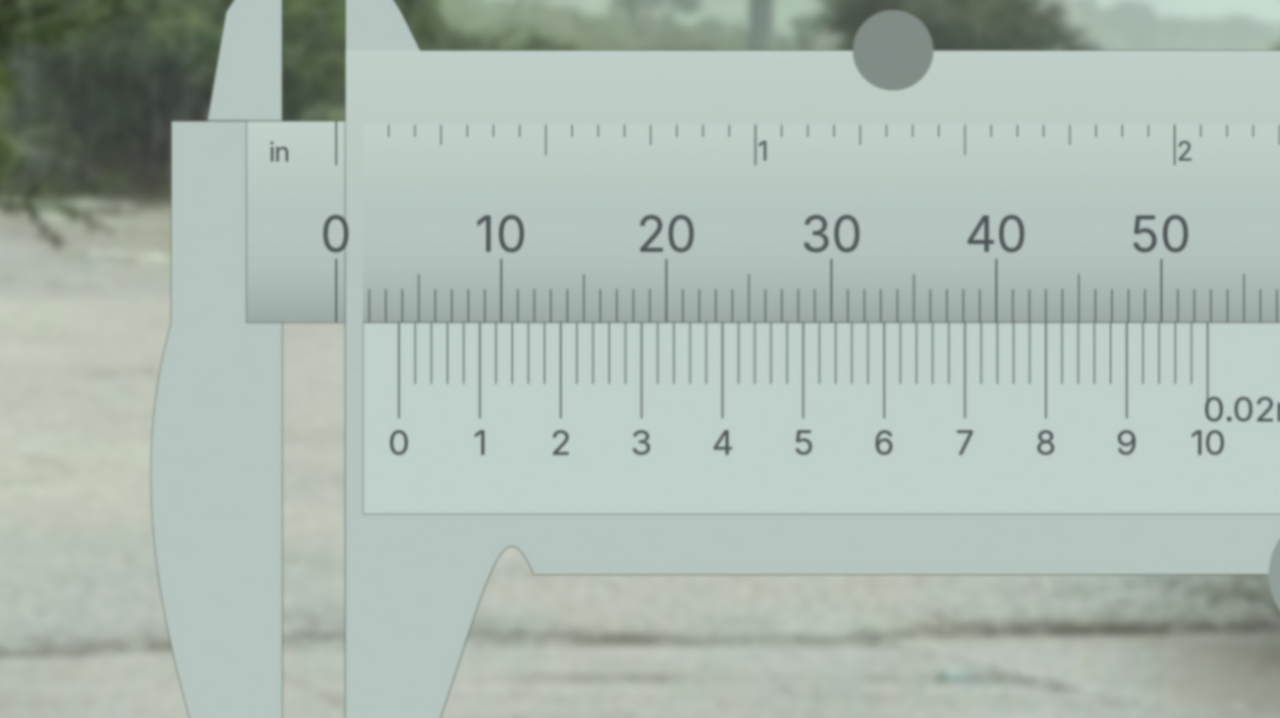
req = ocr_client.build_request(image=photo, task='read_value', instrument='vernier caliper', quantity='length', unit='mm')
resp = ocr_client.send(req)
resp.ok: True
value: 3.8 mm
